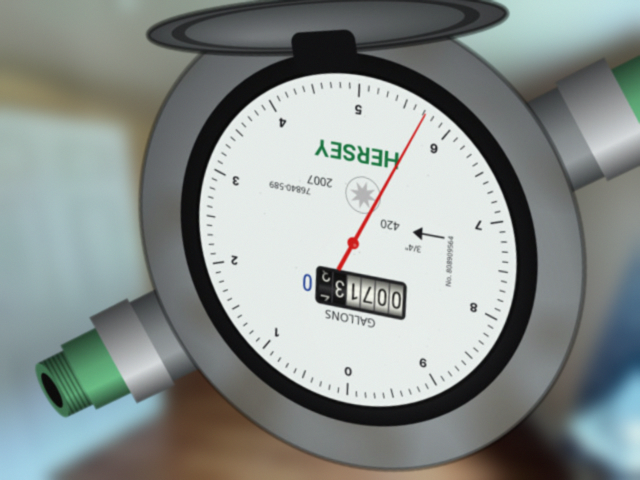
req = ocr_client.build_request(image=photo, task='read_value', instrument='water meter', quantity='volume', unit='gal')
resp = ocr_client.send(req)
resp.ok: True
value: 71325.7 gal
